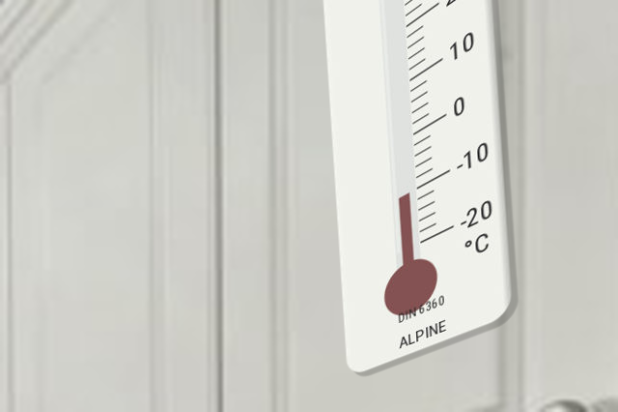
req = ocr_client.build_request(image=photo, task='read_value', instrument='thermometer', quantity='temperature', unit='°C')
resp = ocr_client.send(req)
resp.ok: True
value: -10 °C
